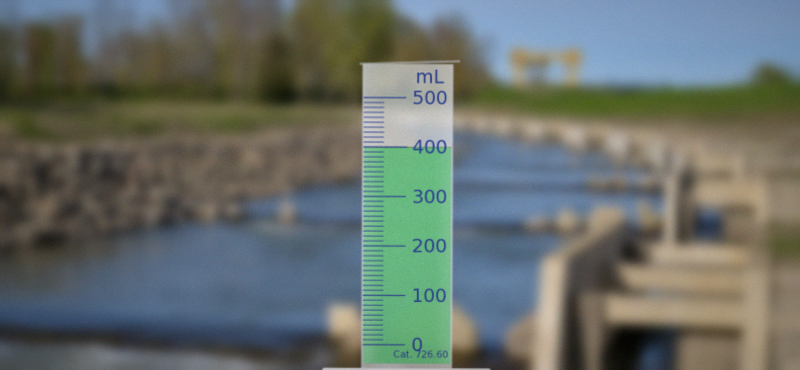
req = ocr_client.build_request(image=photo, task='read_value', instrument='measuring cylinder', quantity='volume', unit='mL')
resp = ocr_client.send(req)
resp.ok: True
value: 400 mL
